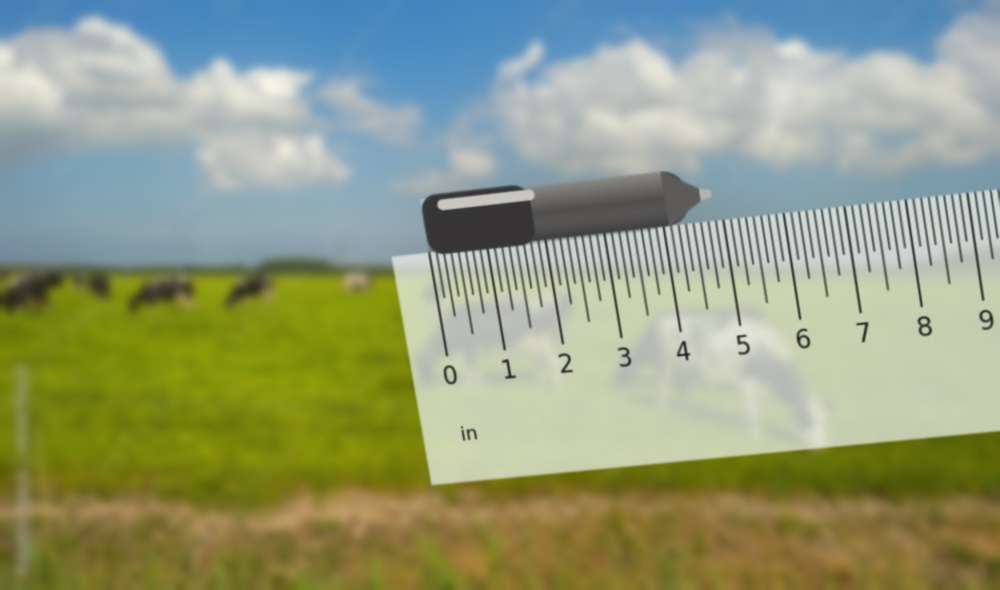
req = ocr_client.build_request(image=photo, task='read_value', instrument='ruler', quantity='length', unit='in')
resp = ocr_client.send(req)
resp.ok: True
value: 4.875 in
